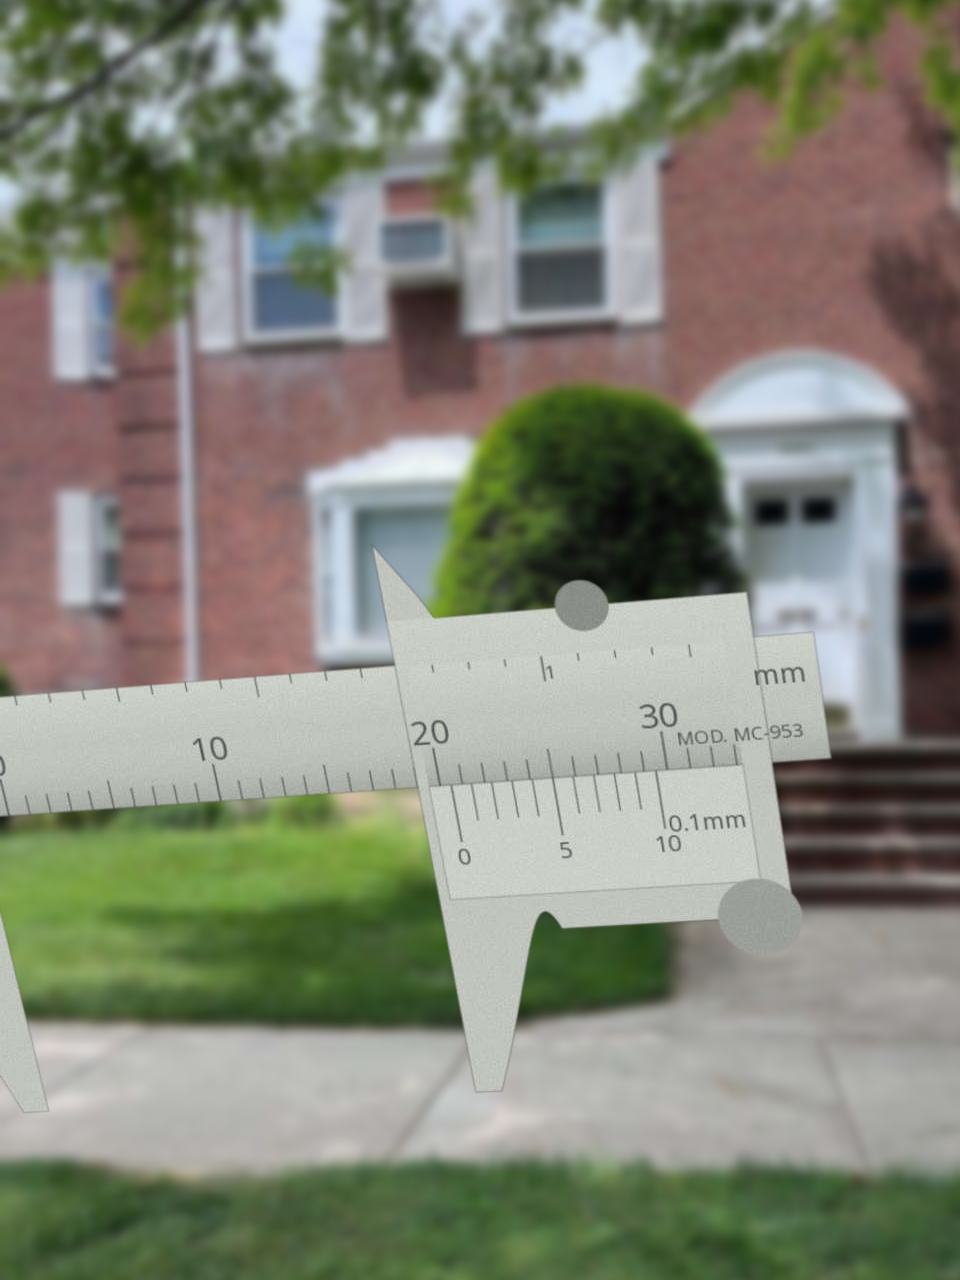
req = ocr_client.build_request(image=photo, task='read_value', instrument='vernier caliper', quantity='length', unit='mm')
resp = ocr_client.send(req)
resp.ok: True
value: 20.5 mm
